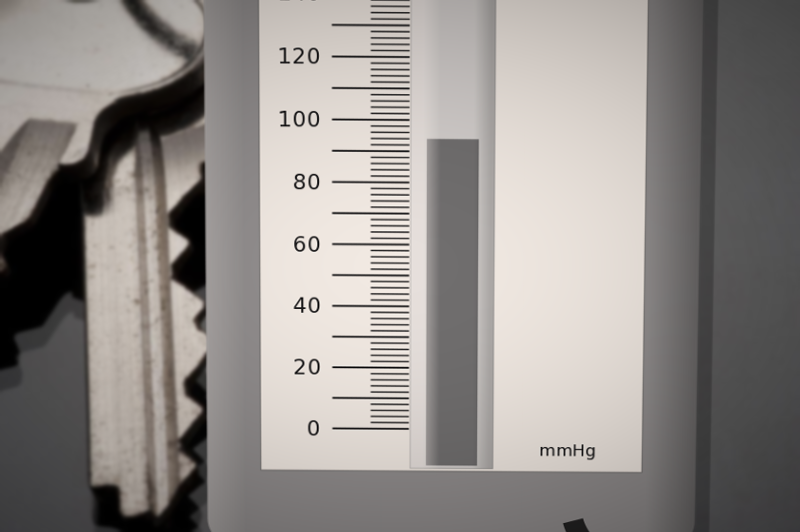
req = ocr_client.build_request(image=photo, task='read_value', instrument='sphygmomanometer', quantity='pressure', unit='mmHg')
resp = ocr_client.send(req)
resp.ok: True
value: 94 mmHg
